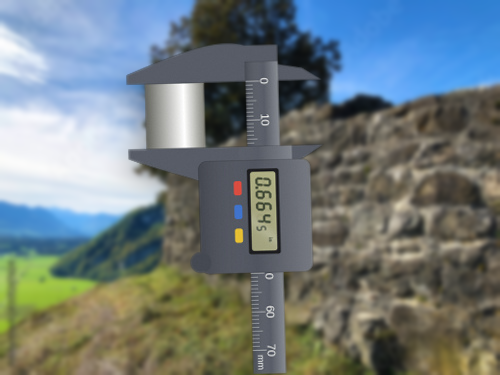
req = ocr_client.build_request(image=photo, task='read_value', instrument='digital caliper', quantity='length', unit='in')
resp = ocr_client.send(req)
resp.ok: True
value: 0.6645 in
